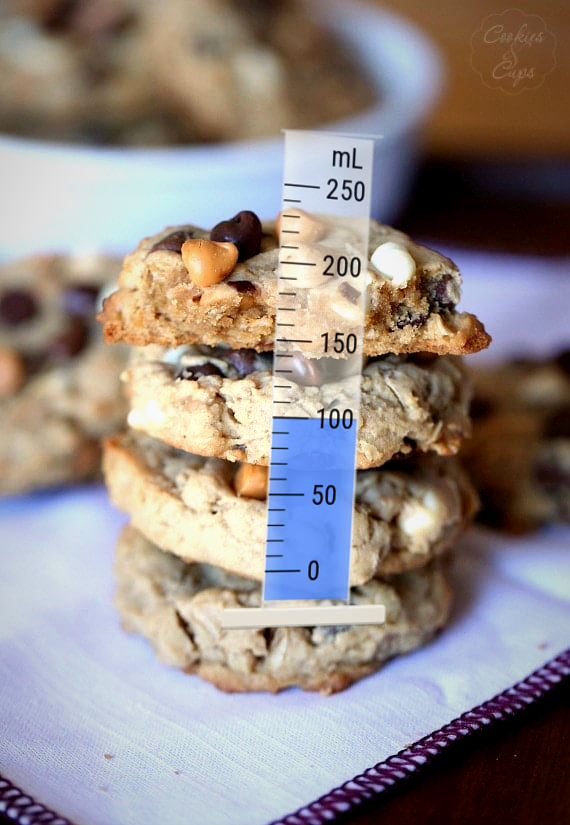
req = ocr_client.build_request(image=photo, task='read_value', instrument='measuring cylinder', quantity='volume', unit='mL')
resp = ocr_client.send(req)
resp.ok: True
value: 100 mL
